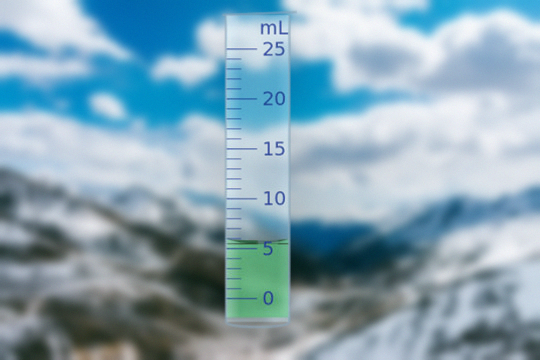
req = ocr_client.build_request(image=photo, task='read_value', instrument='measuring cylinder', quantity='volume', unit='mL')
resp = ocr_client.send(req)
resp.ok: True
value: 5.5 mL
